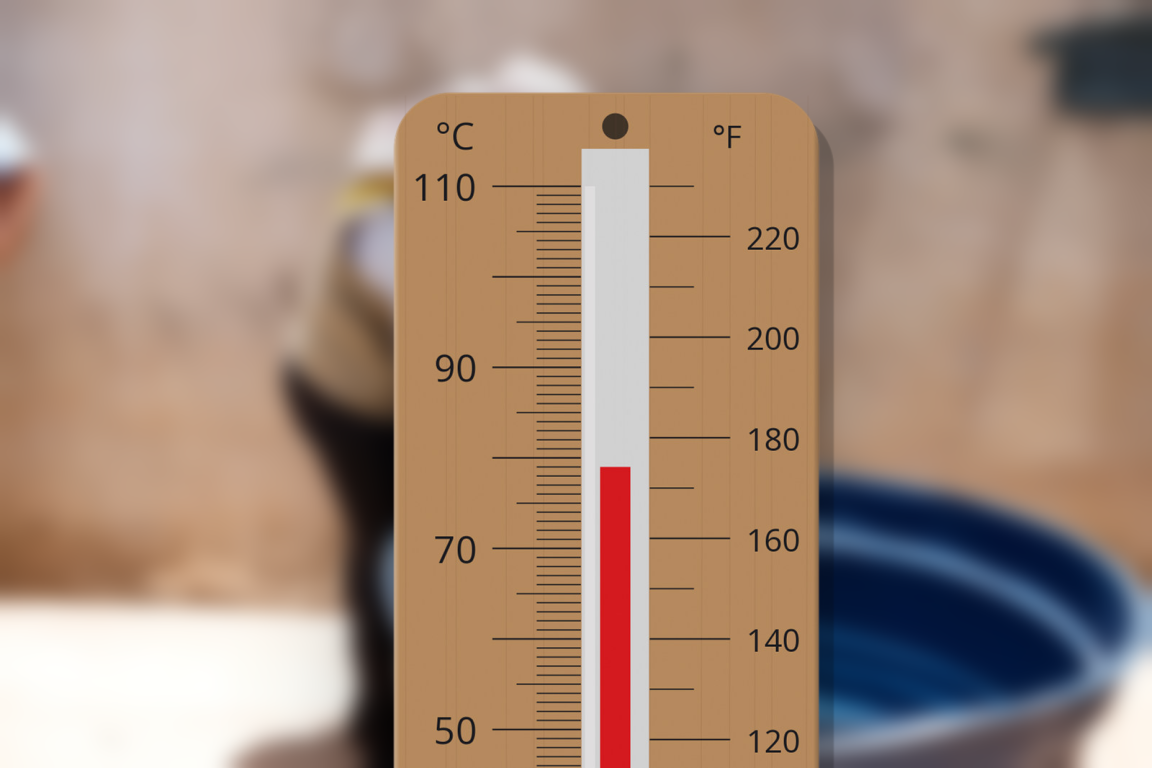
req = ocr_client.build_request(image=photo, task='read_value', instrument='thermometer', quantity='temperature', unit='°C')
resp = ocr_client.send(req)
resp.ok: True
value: 79 °C
